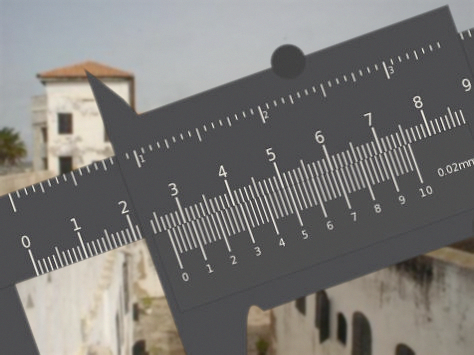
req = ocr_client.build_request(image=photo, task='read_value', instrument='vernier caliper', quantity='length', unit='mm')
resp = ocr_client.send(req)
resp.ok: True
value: 26.5 mm
